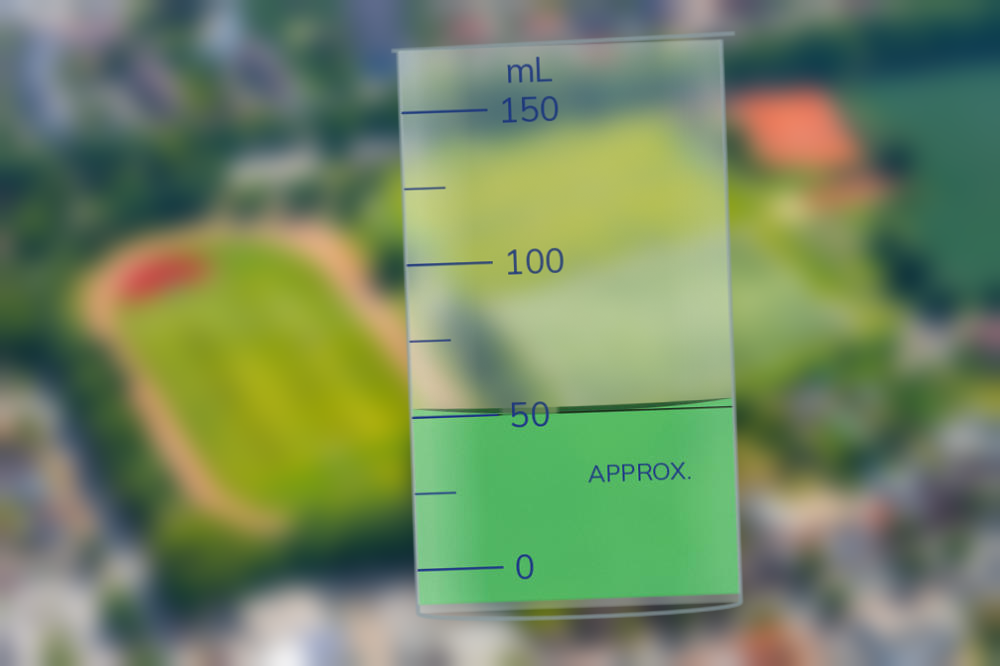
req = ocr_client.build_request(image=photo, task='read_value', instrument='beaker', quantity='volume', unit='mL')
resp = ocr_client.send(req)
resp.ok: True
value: 50 mL
